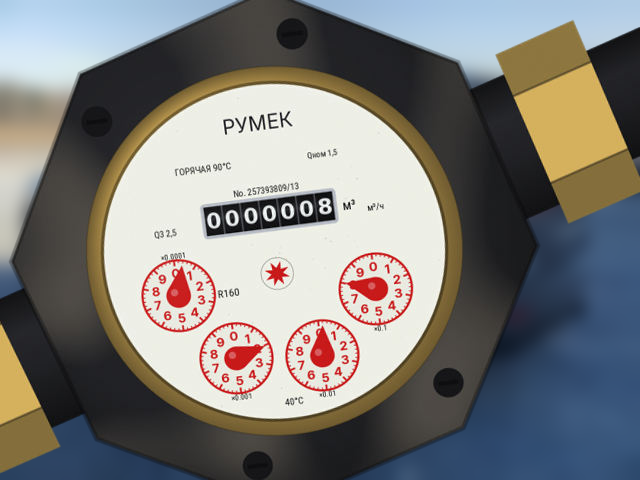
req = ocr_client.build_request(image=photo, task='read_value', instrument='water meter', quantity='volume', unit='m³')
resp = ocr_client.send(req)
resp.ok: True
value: 8.8020 m³
